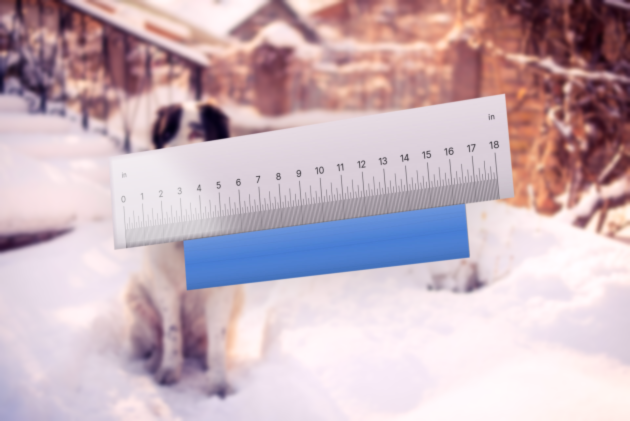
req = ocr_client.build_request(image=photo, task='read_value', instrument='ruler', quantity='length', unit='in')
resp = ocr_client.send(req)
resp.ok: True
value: 13.5 in
